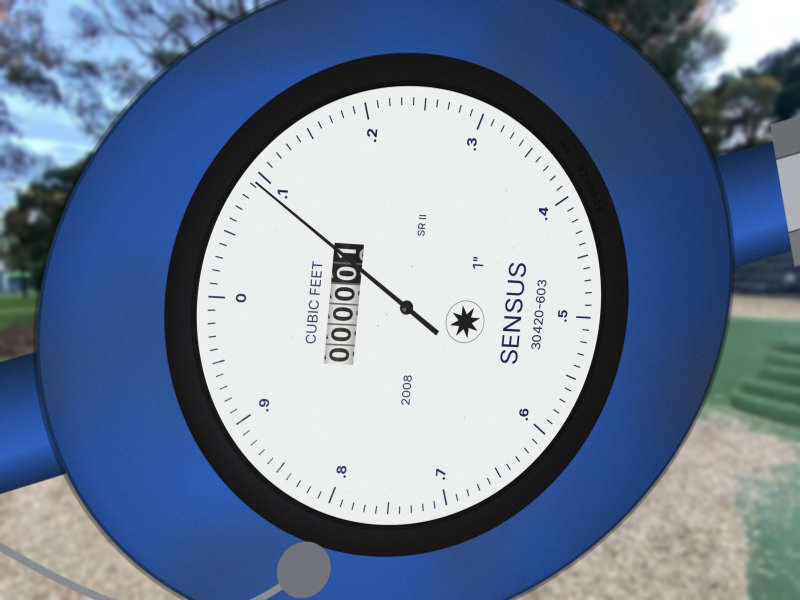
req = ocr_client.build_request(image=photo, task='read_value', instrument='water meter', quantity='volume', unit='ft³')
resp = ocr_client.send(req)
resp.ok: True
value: 1.09 ft³
